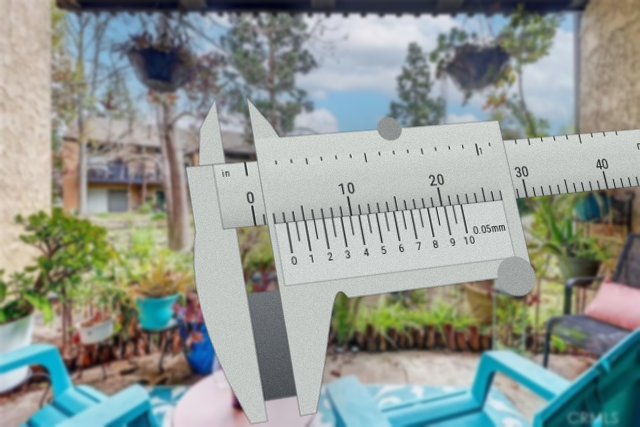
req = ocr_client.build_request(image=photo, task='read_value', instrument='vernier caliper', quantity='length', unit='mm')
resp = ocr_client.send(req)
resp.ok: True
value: 3.2 mm
